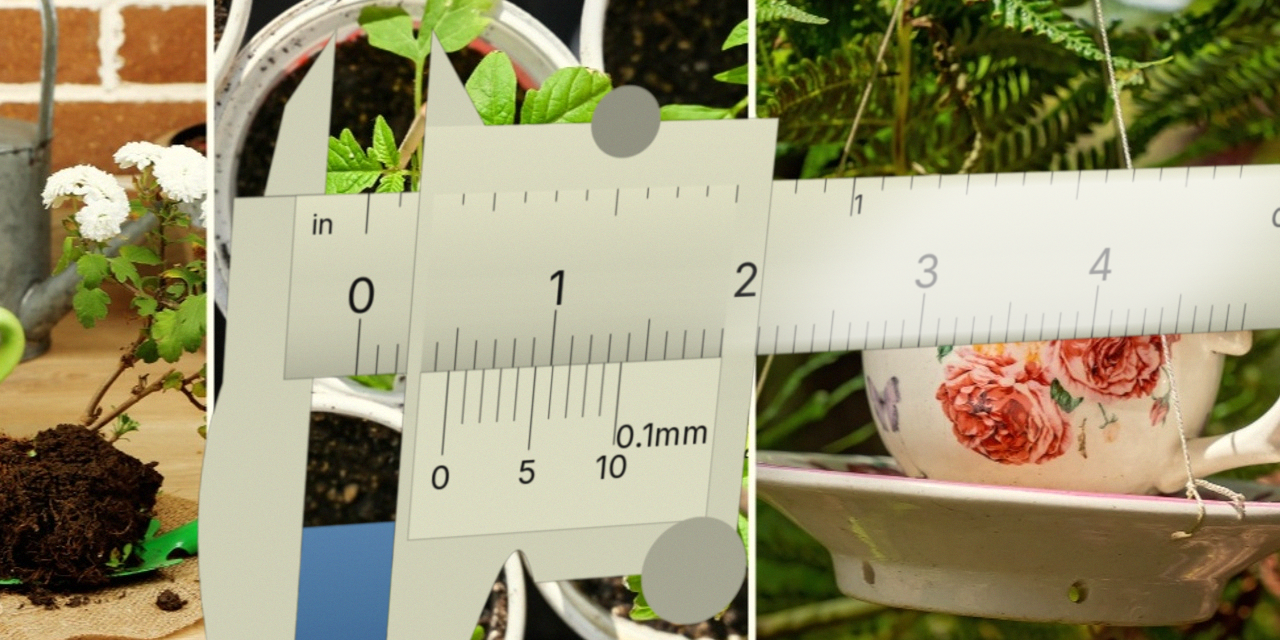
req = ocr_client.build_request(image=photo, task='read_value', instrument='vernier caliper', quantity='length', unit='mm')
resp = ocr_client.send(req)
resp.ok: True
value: 4.7 mm
